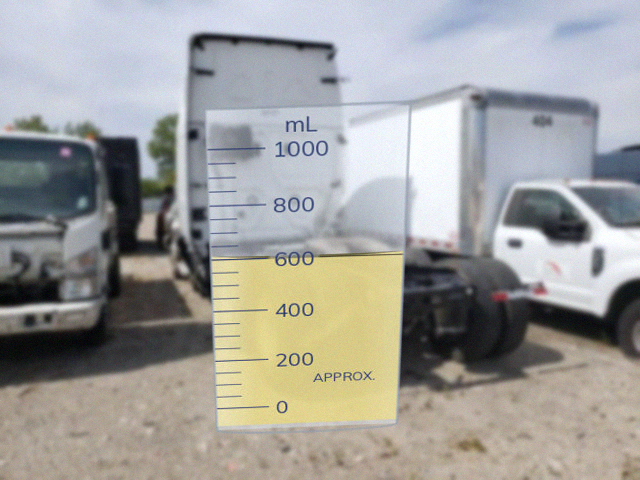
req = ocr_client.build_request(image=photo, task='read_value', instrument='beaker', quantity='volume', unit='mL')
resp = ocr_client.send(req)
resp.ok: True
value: 600 mL
